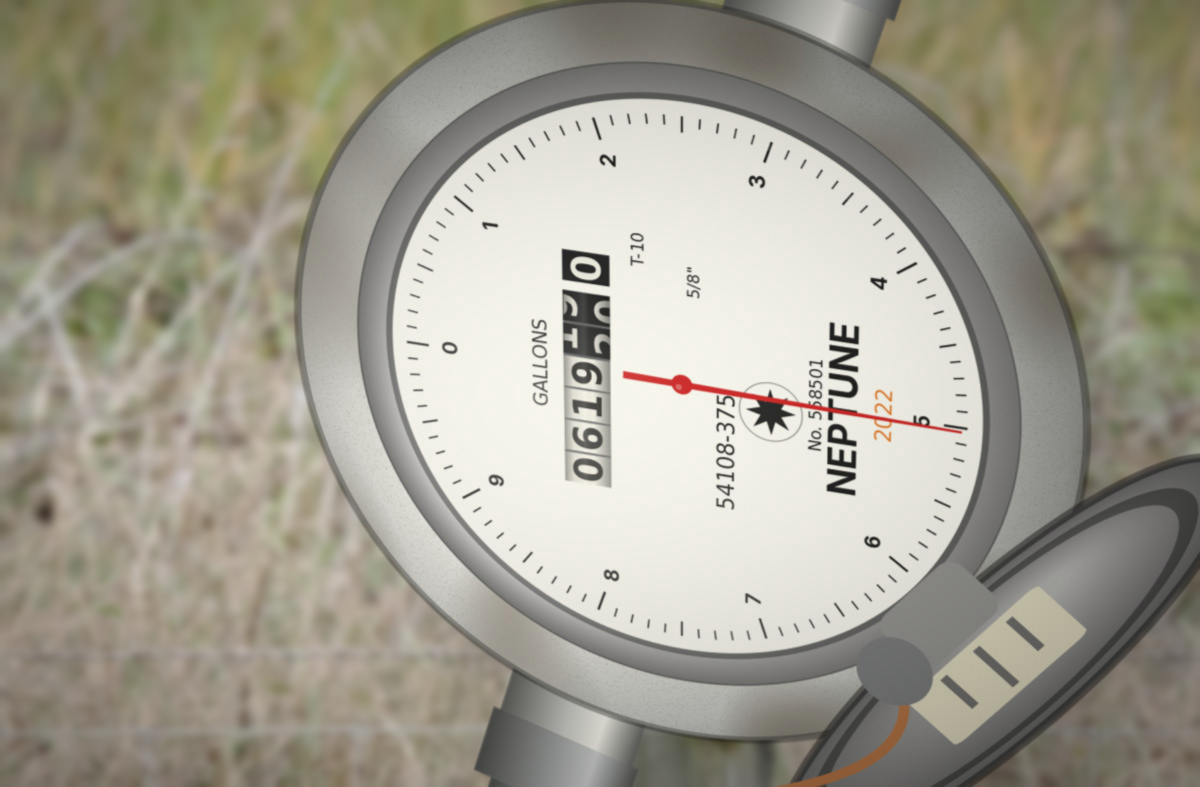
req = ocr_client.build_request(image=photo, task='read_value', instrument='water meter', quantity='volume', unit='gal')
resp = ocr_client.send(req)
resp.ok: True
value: 619195.0 gal
